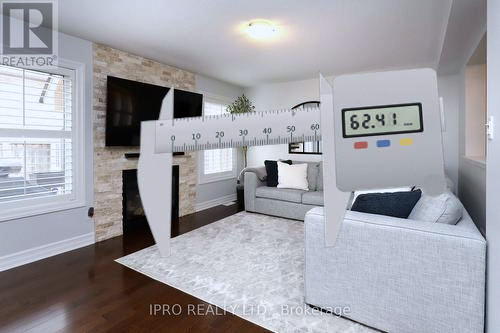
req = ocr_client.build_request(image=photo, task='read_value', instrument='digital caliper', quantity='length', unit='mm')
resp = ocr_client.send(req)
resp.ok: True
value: 62.41 mm
